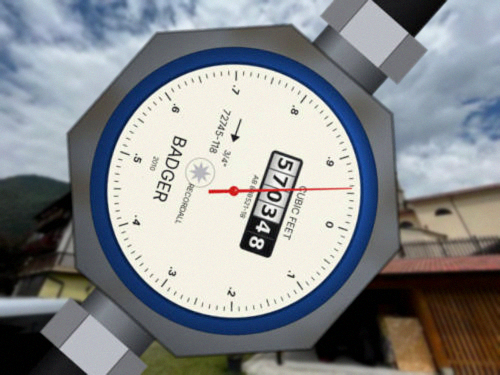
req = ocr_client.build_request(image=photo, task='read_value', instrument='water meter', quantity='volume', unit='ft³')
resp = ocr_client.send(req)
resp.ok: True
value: 570347.94 ft³
